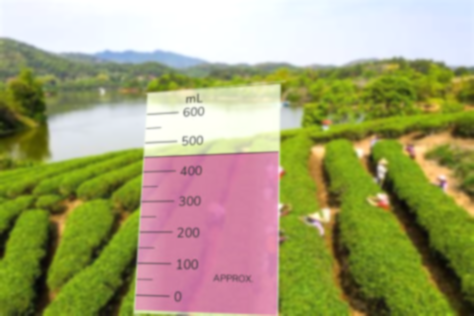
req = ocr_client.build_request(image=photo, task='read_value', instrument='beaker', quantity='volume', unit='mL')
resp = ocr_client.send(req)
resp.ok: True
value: 450 mL
